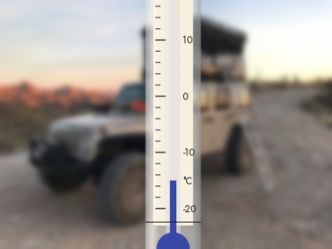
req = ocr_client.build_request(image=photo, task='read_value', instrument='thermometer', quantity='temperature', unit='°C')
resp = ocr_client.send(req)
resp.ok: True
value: -15 °C
